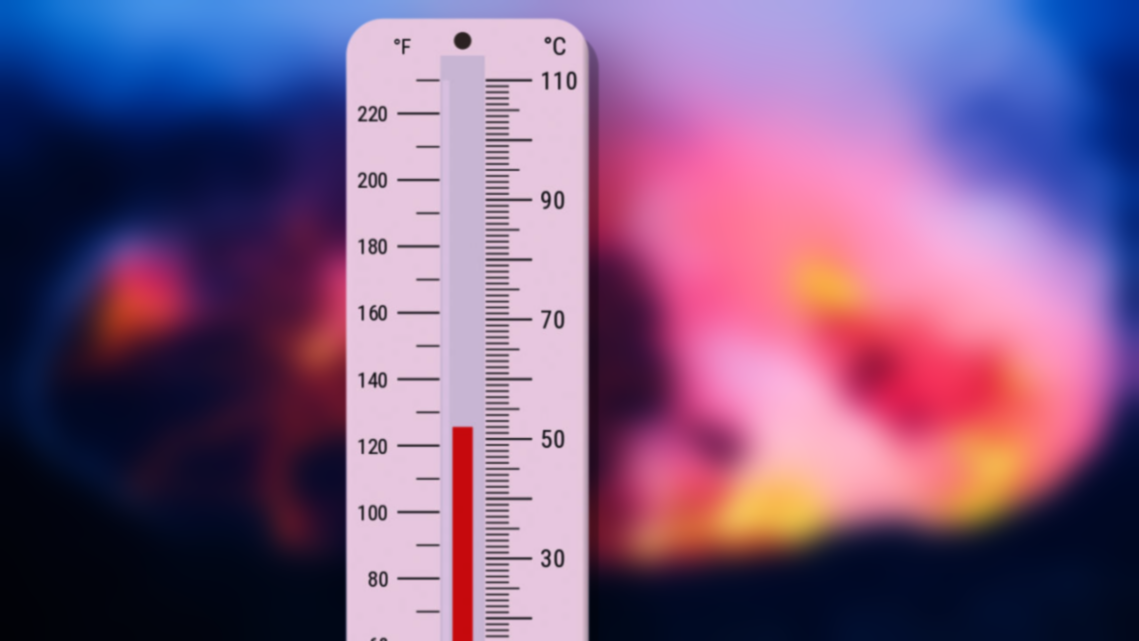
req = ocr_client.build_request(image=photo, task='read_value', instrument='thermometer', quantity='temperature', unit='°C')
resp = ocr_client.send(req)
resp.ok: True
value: 52 °C
